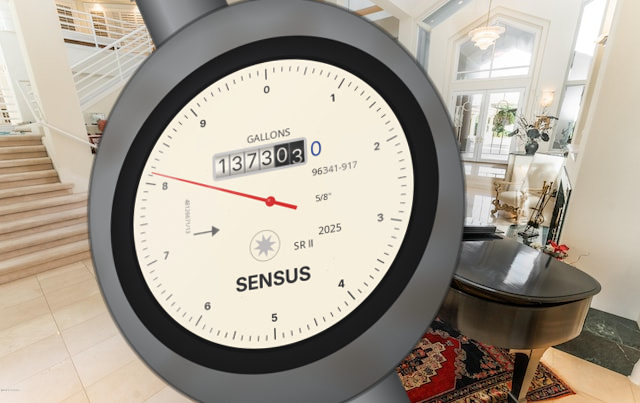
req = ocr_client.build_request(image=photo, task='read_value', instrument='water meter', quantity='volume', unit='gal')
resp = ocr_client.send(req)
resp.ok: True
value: 1373028.1 gal
